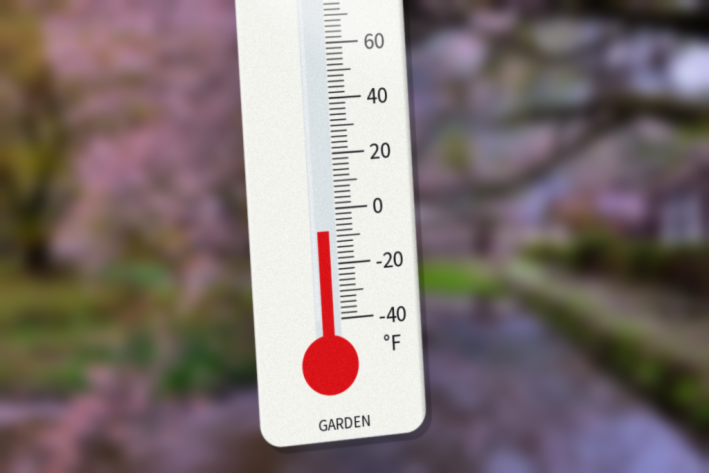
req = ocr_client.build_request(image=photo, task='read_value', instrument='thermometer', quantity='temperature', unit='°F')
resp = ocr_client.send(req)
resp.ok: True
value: -8 °F
